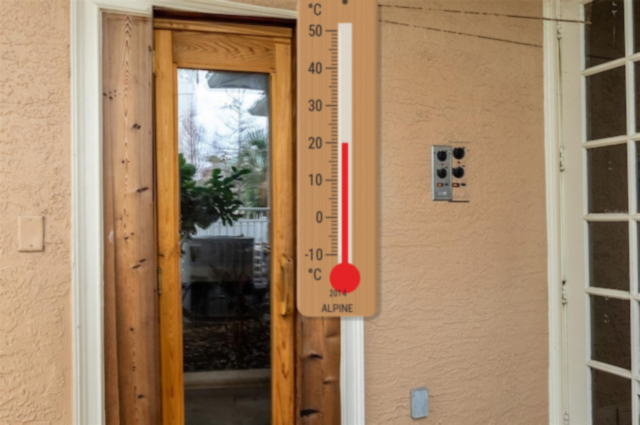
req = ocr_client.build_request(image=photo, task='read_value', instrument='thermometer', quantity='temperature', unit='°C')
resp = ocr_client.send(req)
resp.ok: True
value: 20 °C
